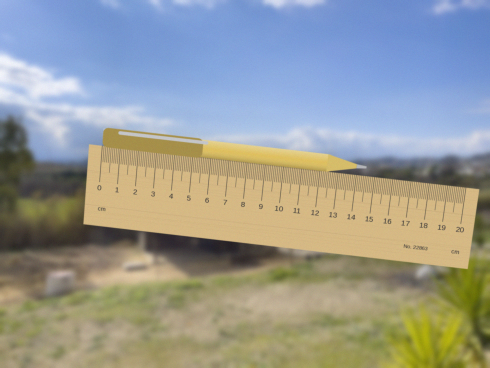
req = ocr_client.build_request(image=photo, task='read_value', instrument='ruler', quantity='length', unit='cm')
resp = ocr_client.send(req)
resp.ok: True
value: 14.5 cm
